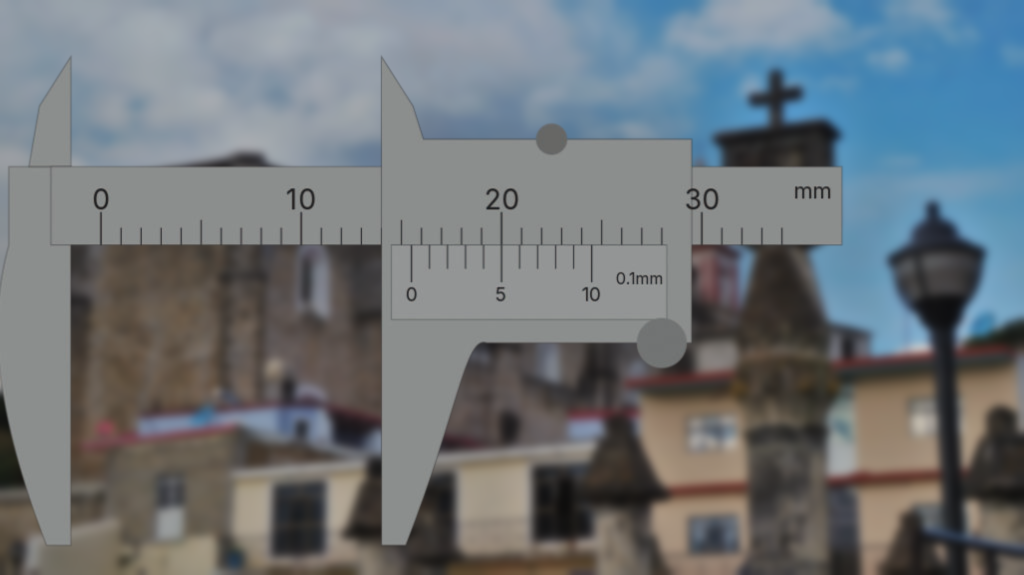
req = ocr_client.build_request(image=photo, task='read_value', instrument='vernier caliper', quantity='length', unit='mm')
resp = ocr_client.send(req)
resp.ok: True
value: 15.5 mm
